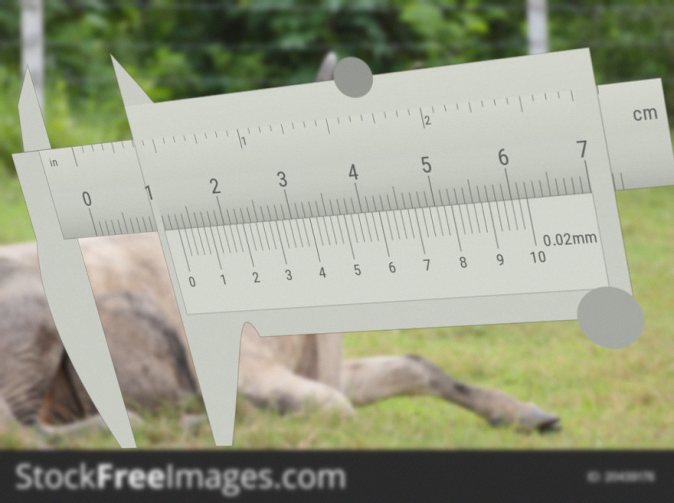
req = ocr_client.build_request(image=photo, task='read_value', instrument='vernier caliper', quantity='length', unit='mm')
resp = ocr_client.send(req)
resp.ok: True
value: 13.0 mm
